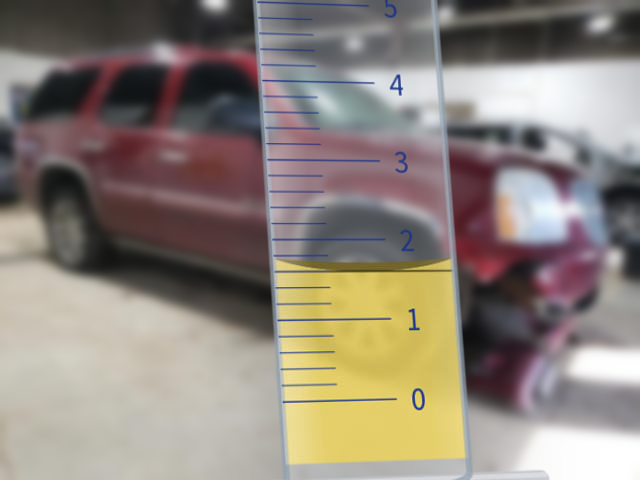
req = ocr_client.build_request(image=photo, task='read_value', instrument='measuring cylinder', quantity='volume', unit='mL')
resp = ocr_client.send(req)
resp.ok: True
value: 1.6 mL
